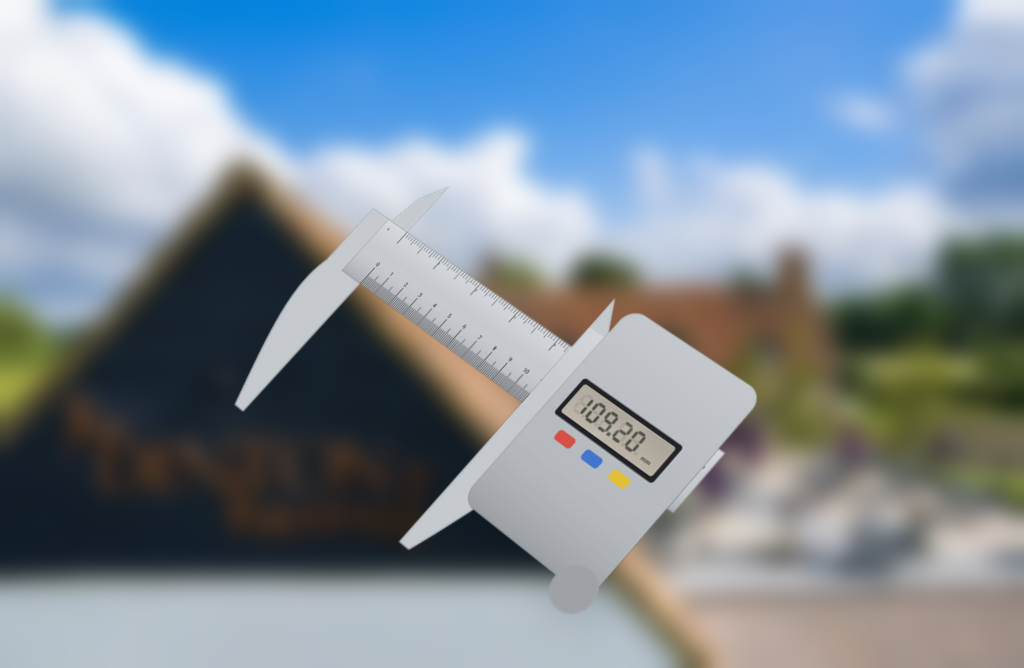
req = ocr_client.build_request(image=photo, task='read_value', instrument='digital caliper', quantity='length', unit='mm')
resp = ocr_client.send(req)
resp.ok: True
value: 109.20 mm
